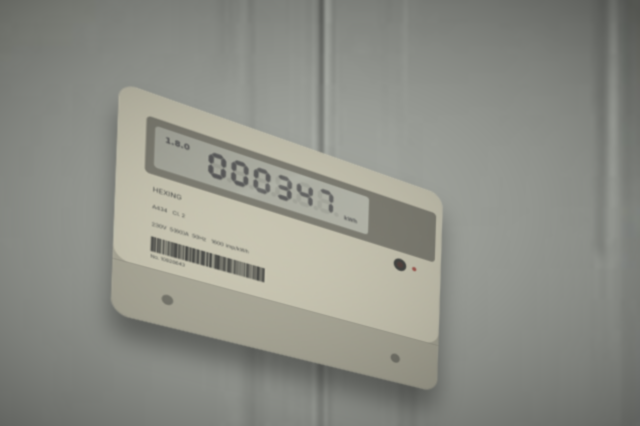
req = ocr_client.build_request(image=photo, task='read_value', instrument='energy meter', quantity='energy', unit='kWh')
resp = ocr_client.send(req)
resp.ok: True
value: 347 kWh
